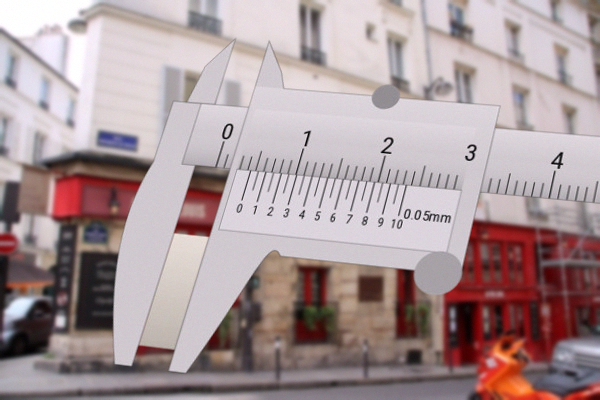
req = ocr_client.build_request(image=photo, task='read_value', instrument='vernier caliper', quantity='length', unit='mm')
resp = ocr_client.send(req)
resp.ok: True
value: 4.4 mm
